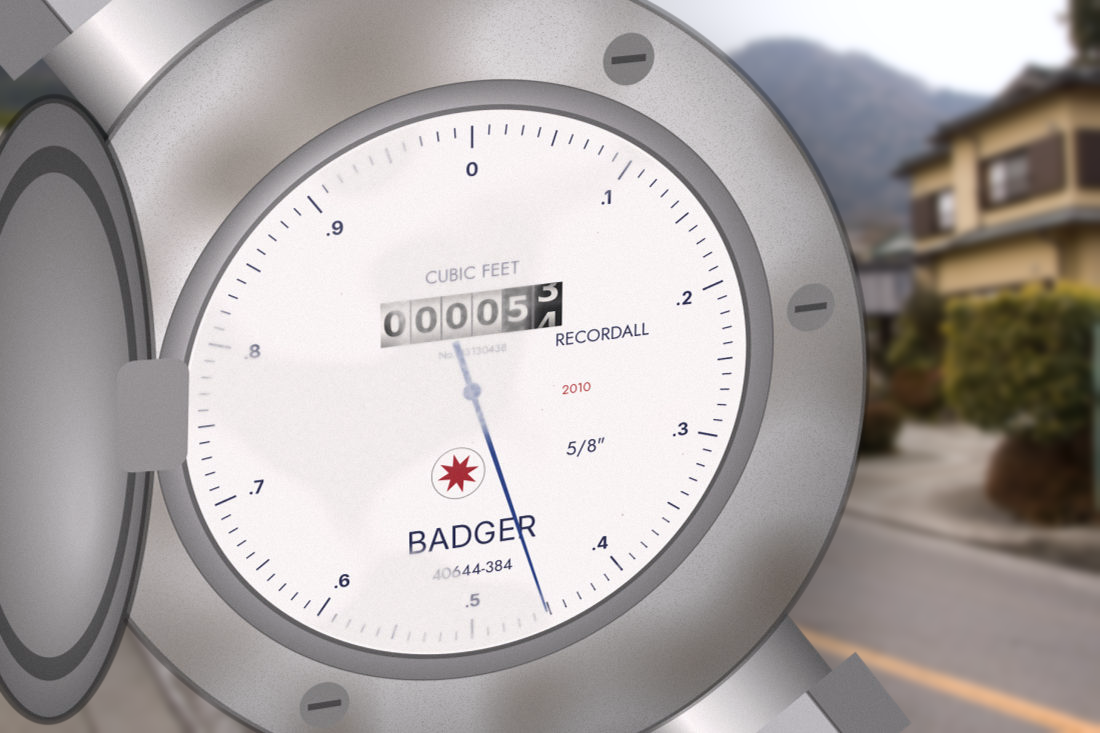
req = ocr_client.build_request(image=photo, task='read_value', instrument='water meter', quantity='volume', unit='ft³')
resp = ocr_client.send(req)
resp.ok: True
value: 53.45 ft³
